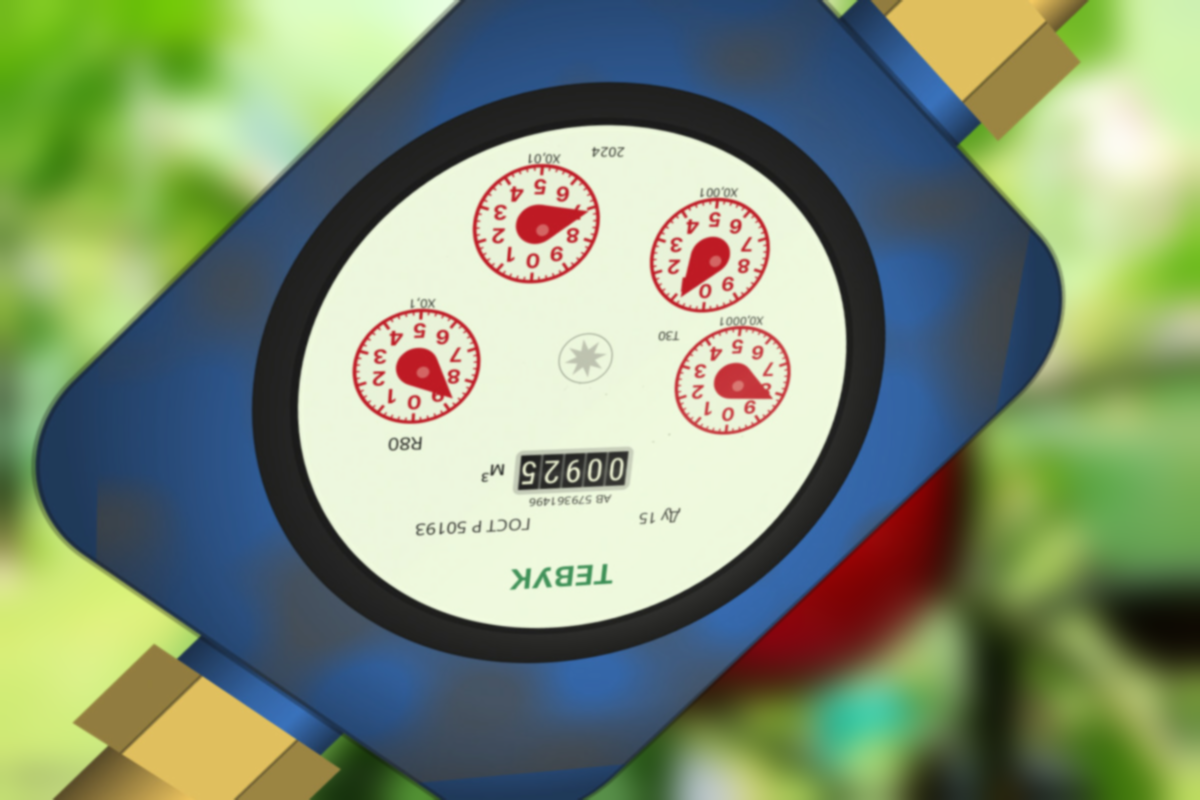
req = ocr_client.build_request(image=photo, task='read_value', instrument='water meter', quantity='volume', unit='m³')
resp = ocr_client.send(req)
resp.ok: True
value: 925.8708 m³
